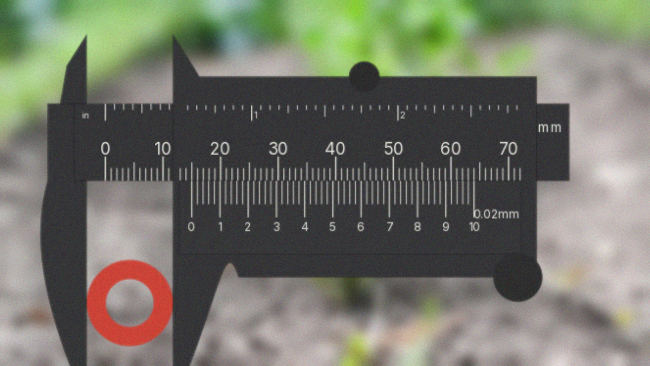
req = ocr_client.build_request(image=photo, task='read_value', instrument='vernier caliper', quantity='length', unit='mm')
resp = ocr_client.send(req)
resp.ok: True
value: 15.0 mm
